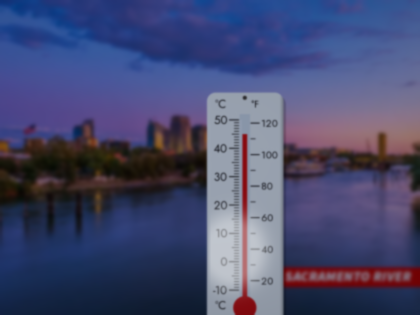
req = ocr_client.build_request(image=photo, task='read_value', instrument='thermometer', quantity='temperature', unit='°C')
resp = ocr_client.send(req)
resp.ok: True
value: 45 °C
